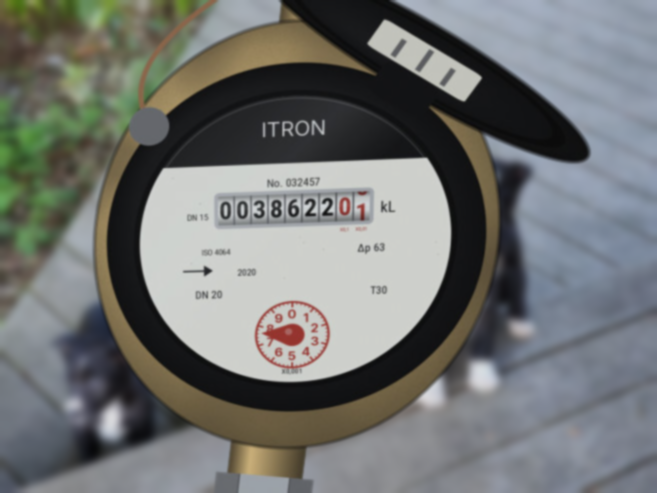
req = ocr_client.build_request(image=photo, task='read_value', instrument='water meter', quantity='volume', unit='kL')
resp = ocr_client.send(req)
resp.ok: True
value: 38622.007 kL
